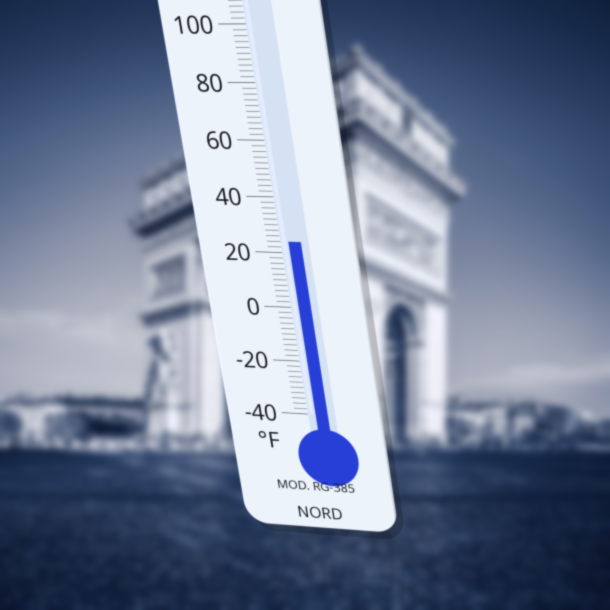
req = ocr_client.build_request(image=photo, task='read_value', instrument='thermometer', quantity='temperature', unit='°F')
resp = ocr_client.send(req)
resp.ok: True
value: 24 °F
